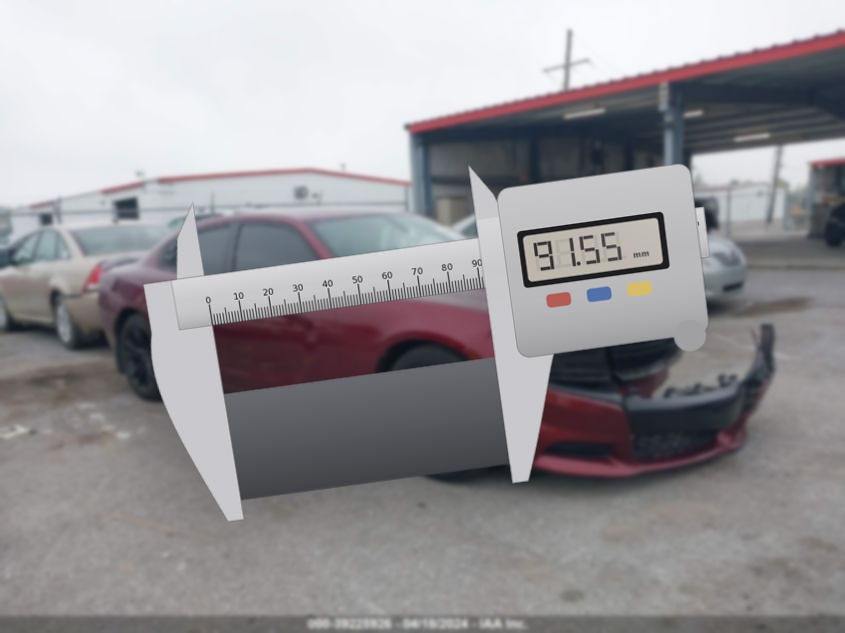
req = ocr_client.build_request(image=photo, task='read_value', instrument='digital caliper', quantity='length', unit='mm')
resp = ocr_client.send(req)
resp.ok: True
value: 91.55 mm
